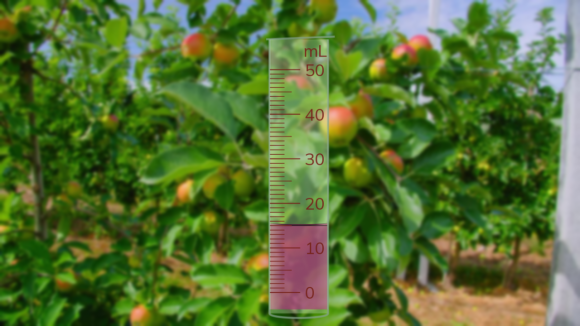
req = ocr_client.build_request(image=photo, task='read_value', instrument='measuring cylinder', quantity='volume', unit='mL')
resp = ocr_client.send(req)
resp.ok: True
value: 15 mL
